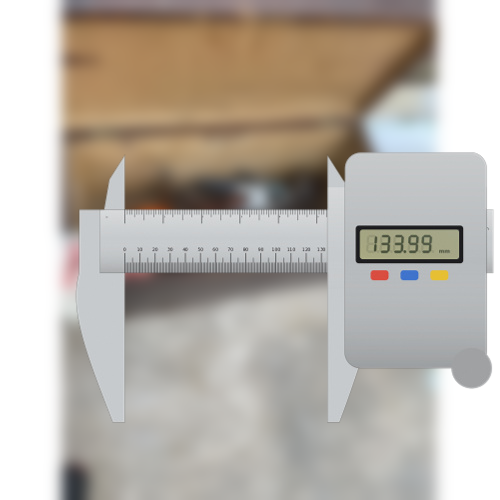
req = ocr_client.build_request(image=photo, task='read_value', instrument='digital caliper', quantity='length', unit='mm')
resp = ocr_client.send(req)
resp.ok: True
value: 133.99 mm
